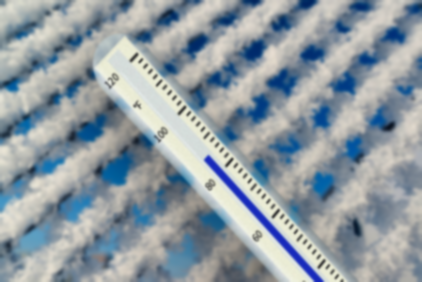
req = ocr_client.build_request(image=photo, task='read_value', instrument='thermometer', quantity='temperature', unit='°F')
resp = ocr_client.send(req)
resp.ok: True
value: 86 °F
